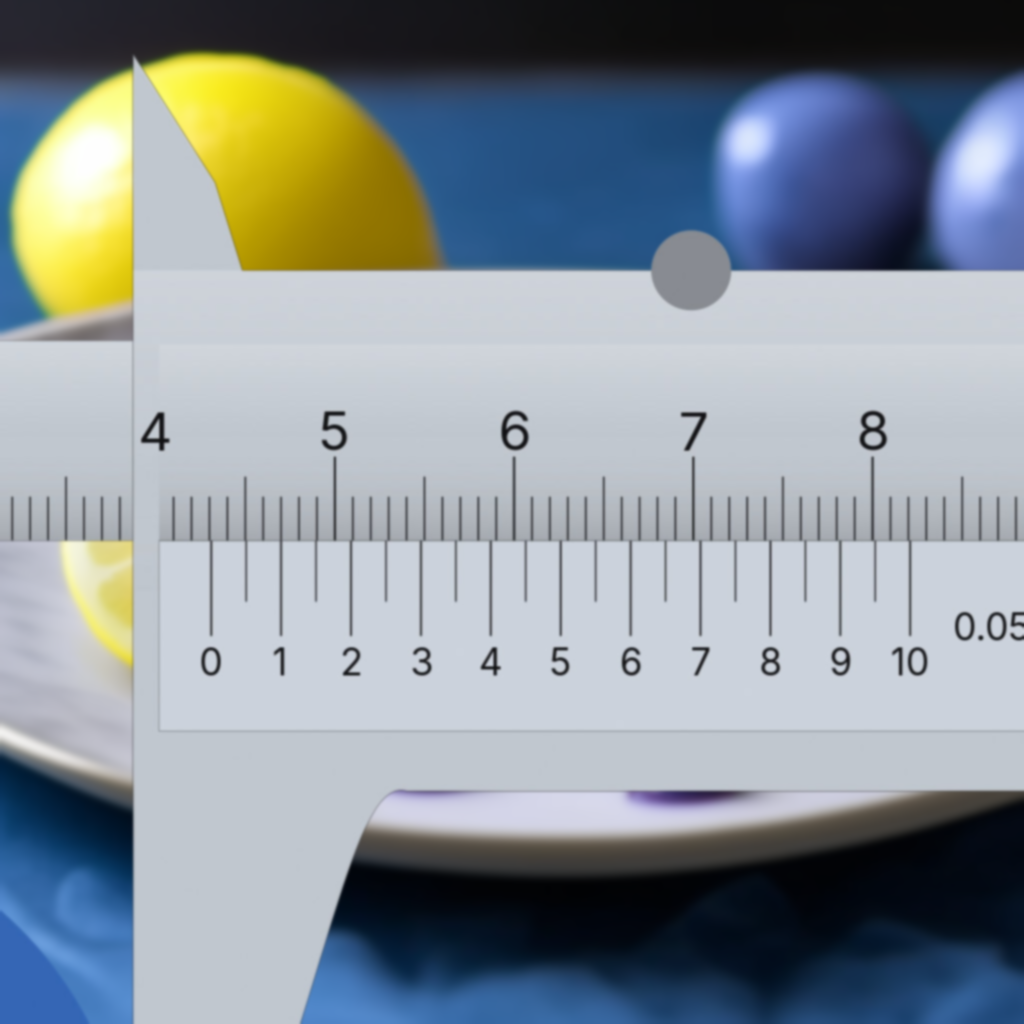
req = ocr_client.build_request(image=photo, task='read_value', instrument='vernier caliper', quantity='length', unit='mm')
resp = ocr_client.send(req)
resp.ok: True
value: 43.1 mm
